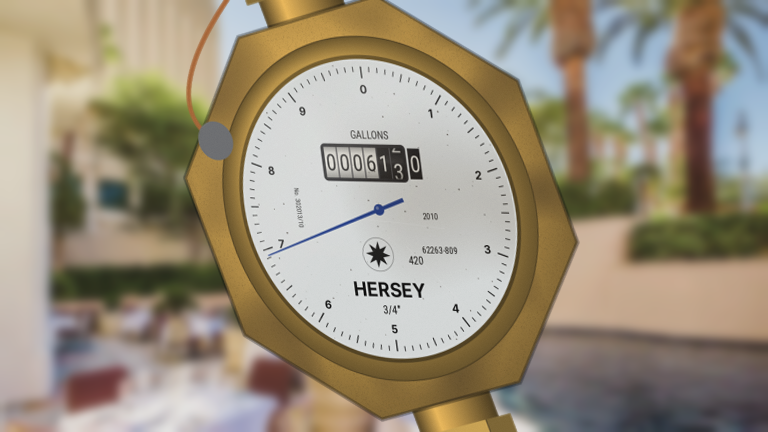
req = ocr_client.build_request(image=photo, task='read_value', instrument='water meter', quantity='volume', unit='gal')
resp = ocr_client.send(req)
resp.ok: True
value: 6126.9 gal
